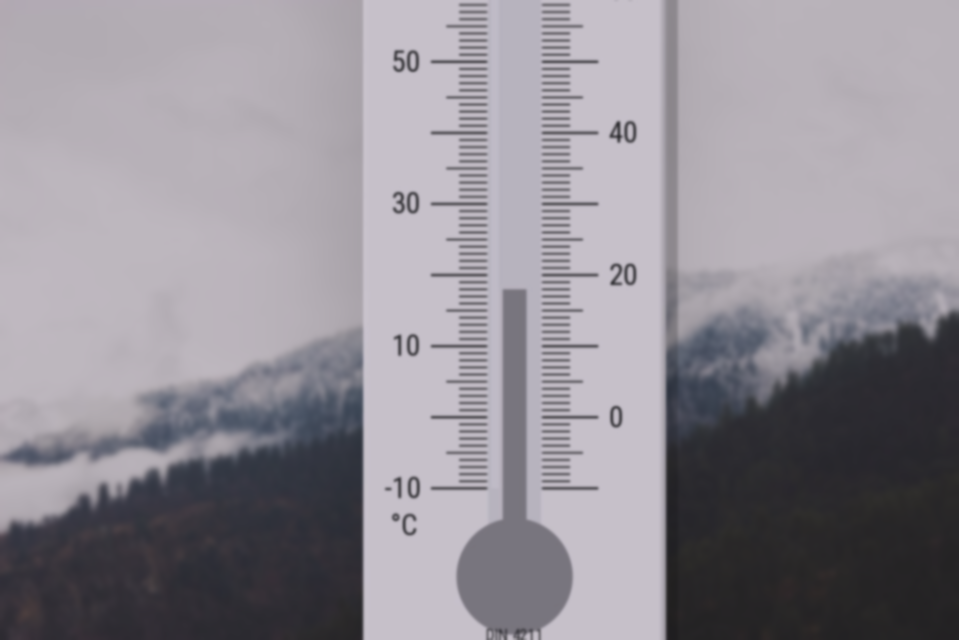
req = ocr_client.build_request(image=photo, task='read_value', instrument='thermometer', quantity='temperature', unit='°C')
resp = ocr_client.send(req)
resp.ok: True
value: 18 °C
